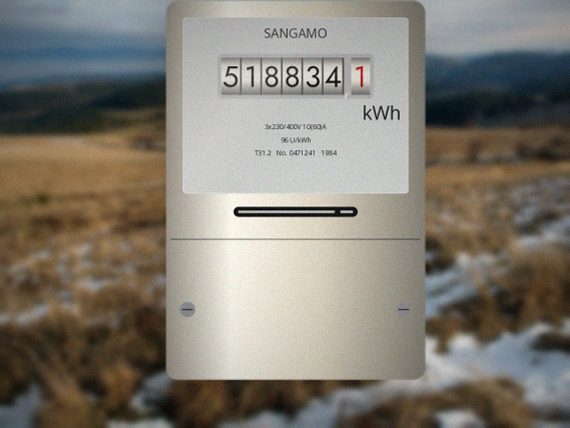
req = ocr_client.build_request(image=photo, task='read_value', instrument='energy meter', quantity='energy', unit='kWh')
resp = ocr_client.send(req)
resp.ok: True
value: 518834.1 kWh
